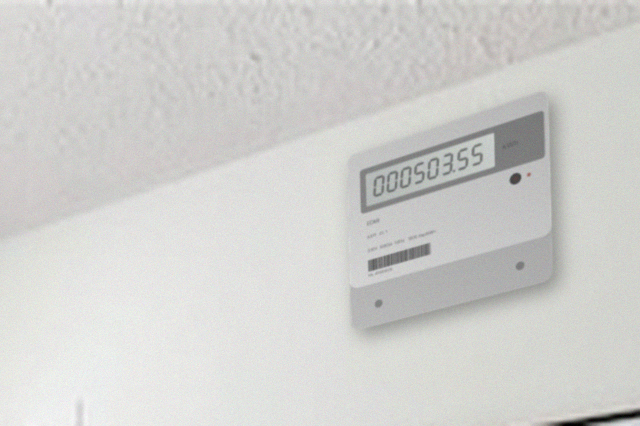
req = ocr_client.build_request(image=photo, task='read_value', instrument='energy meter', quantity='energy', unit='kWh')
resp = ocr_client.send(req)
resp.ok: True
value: 503.55 kWh
